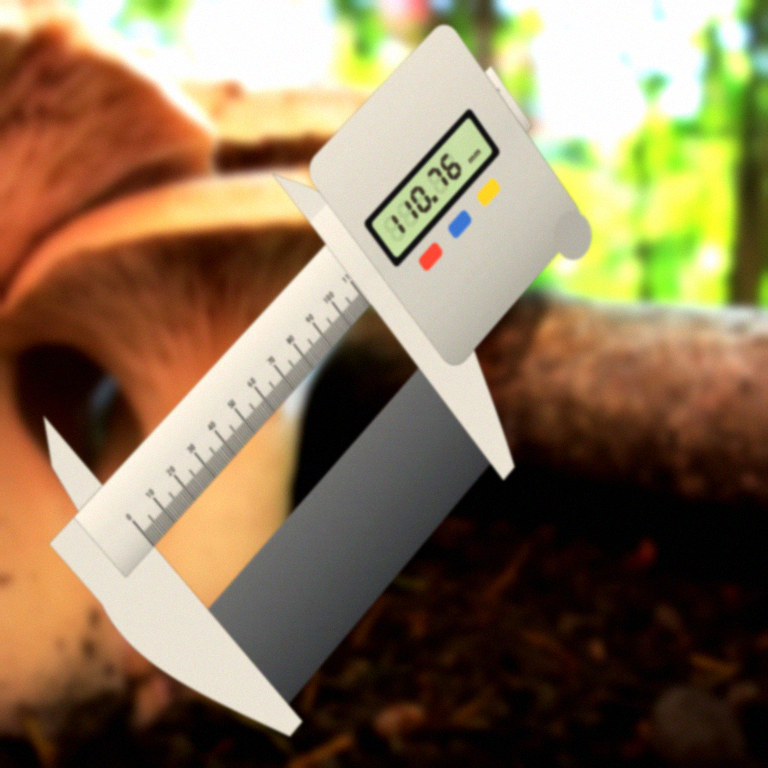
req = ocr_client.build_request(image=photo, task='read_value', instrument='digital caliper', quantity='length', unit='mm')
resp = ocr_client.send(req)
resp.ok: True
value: 110.76 mm
